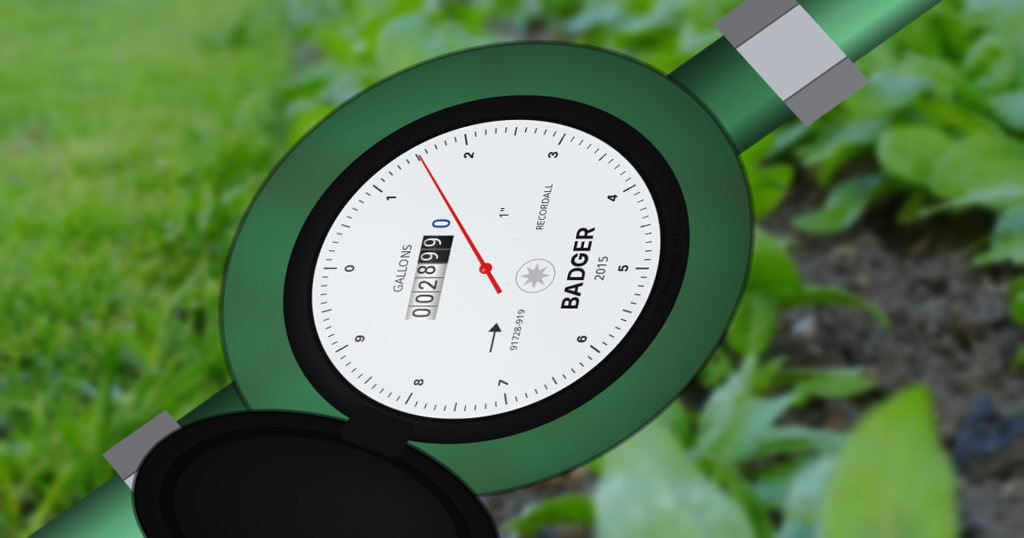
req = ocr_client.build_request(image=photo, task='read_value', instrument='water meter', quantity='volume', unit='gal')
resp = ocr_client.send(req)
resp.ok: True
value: 28991.5 gal
